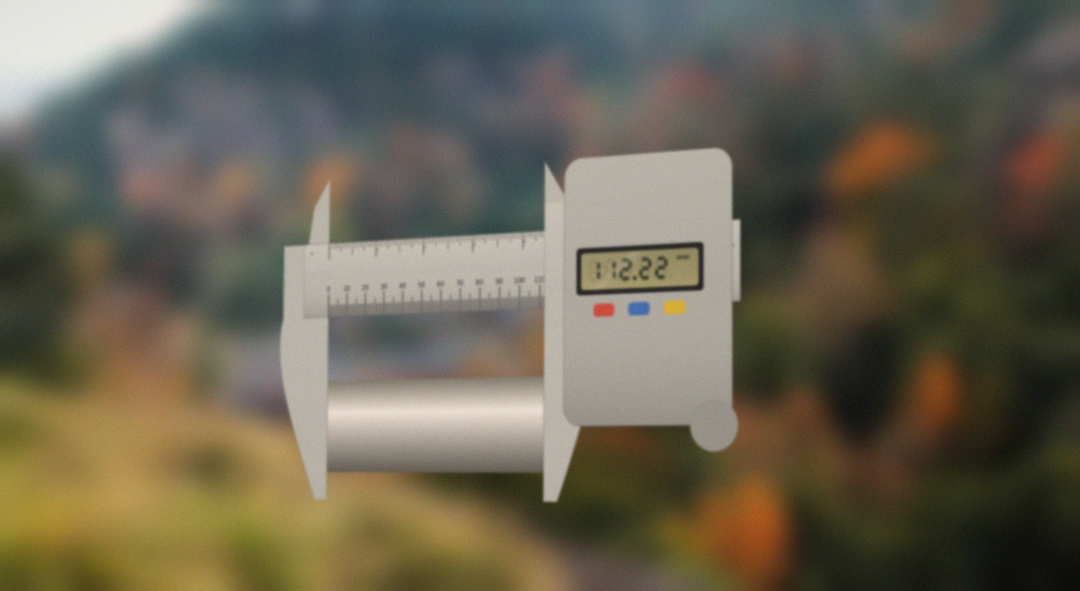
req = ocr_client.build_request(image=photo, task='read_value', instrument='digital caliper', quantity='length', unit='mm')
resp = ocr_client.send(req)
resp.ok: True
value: 112.22 mm
